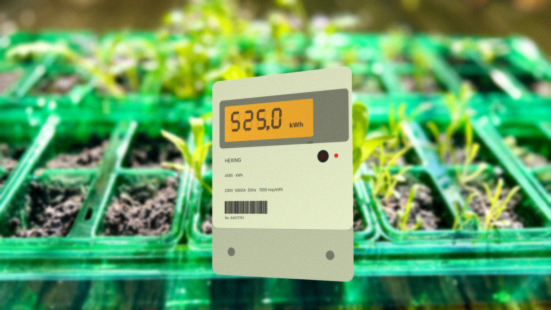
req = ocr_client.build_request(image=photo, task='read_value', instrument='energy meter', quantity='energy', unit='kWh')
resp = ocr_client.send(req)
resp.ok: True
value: 525.0 kWh
